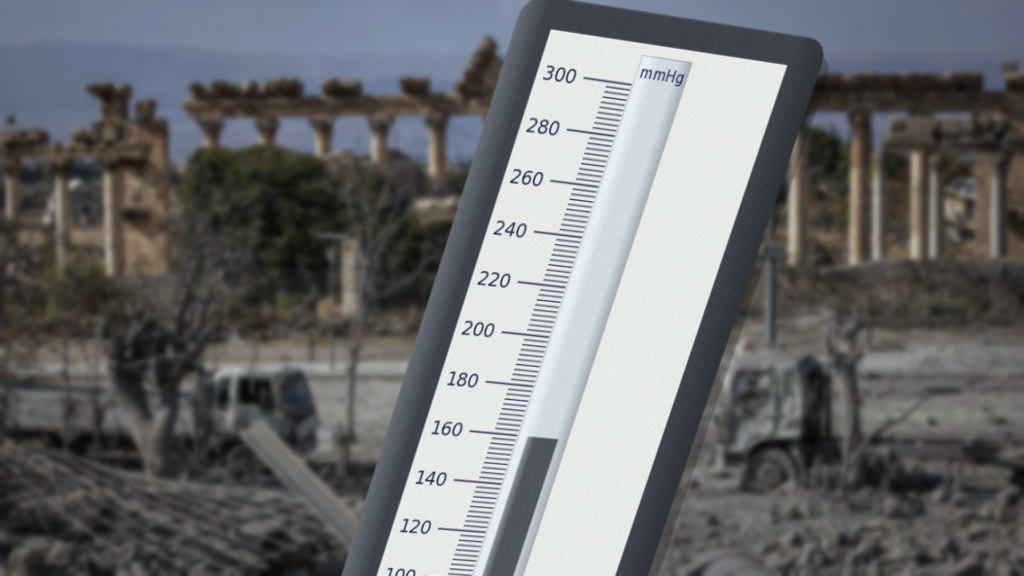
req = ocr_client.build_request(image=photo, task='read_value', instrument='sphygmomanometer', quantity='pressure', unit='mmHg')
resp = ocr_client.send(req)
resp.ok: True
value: 160 mmHg
